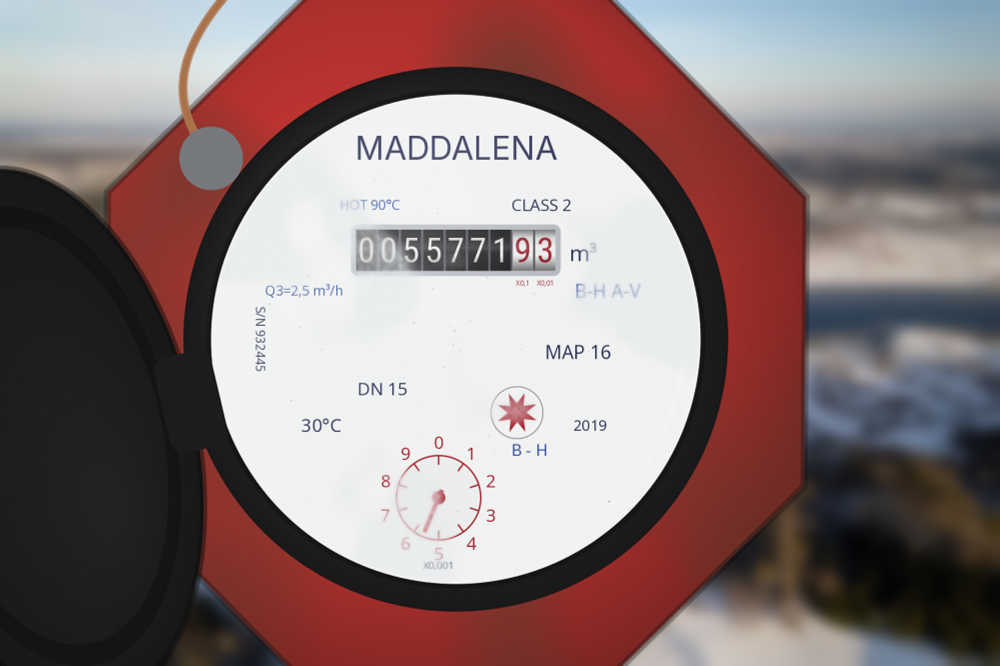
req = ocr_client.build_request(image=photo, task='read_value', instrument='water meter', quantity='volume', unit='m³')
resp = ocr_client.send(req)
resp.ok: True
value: 55771.935 m³
